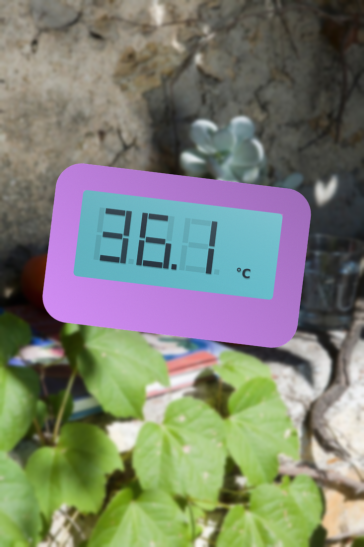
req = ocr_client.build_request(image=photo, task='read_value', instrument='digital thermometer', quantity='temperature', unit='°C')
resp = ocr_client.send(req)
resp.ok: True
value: 36.1 °C
